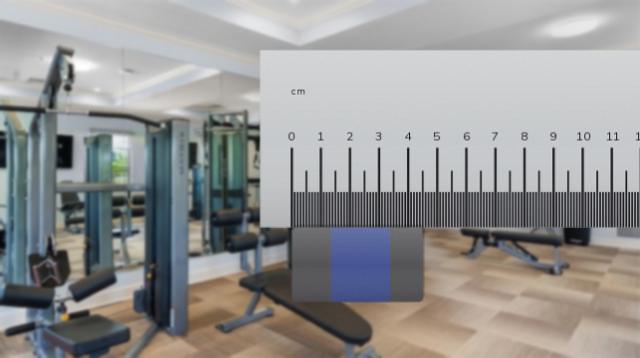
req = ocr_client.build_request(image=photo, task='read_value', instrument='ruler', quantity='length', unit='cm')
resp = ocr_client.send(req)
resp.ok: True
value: 4.5 cm
